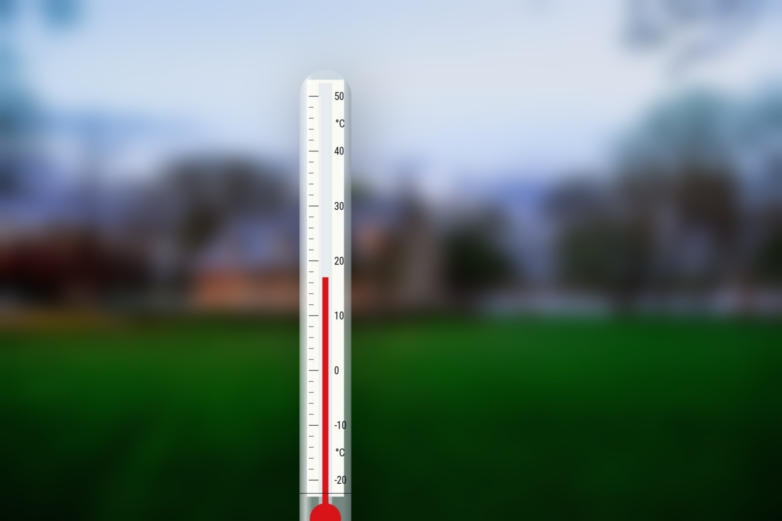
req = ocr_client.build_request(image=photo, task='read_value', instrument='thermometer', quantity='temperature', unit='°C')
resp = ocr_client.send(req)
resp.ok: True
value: 17 °C
